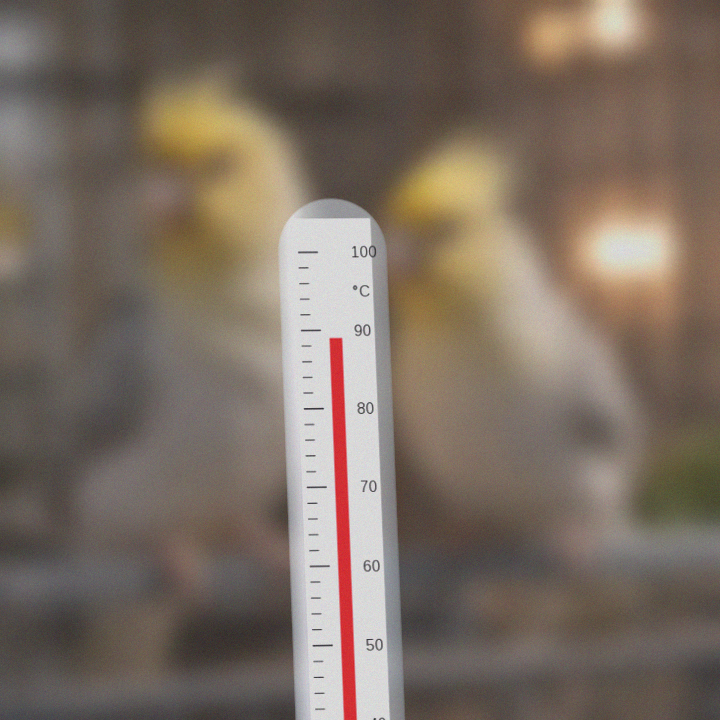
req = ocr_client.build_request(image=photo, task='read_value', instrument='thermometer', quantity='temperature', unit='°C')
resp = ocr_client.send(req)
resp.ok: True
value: 89 °C
